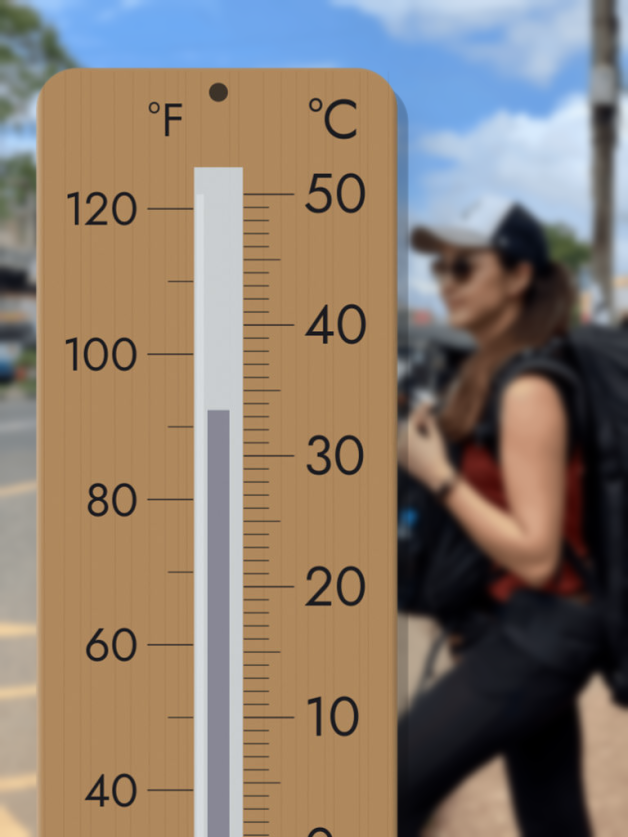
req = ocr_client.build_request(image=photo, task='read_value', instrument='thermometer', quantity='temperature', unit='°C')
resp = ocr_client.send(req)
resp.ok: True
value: 33.5 °C
